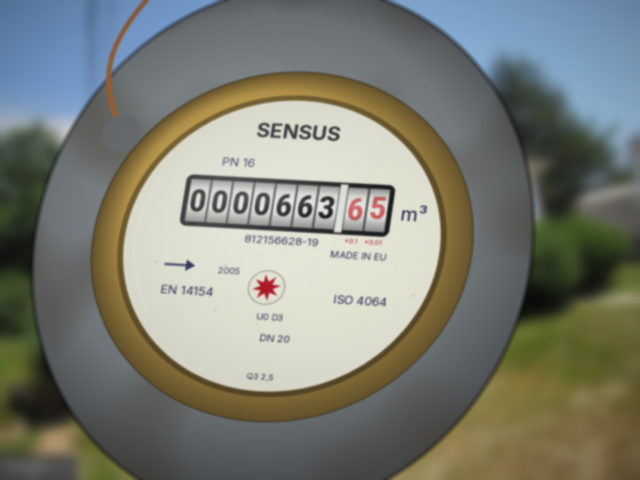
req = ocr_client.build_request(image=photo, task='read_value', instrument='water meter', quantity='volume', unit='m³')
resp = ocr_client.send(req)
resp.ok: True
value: 663.65 m³
